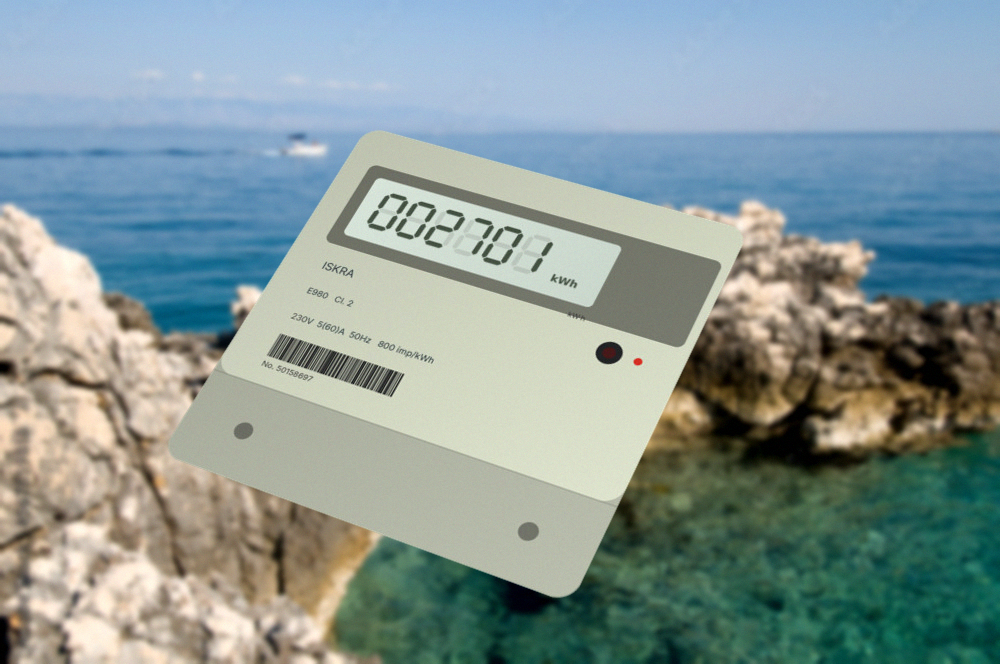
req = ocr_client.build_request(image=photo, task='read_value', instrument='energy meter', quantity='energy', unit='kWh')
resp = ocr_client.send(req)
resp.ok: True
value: 2701 kWh
